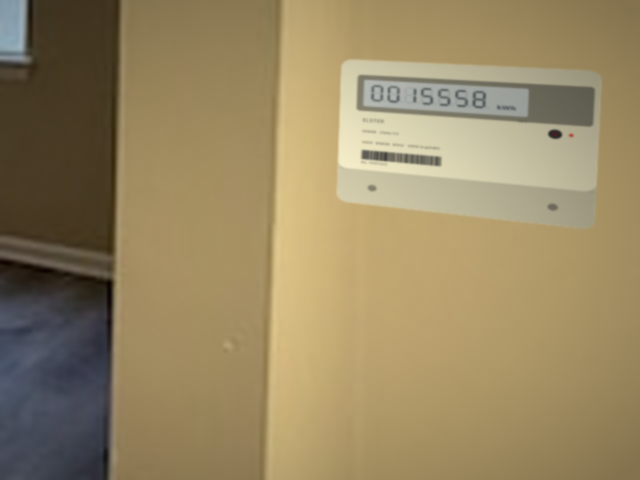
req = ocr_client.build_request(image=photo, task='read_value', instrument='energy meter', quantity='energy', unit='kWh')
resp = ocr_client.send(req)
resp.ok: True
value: 15558 kWh
